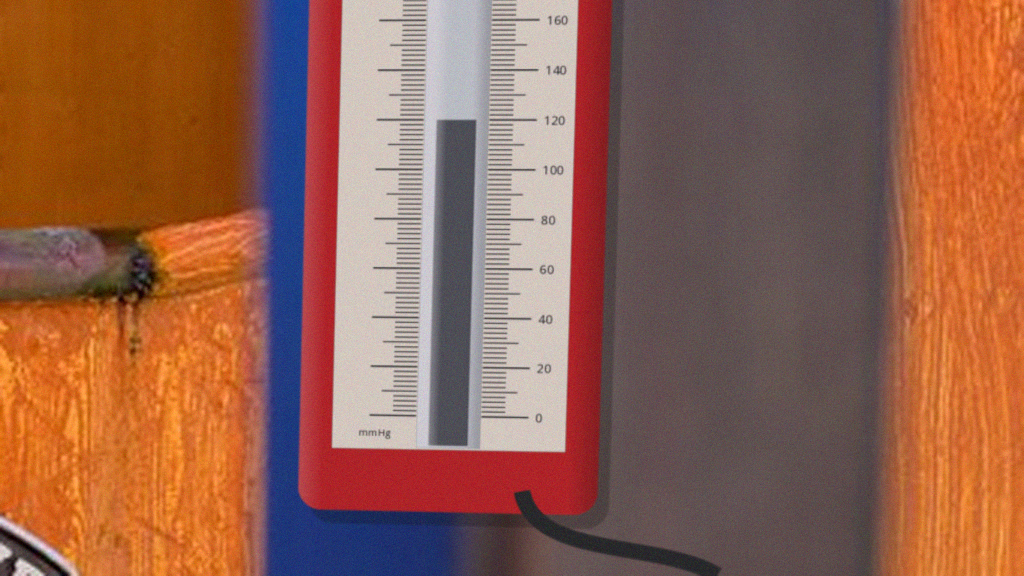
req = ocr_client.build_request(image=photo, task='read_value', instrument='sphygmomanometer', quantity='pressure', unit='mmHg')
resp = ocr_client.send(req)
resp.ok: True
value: 120 mmHg
